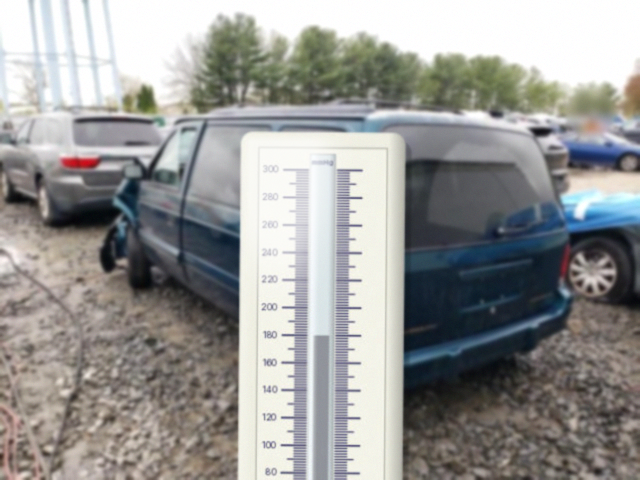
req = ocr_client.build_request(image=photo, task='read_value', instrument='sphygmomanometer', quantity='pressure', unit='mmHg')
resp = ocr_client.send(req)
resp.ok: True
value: 180 mmHg
